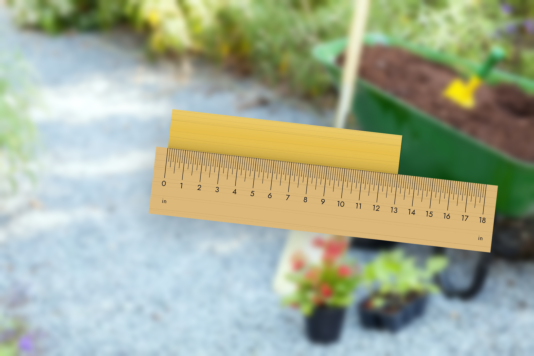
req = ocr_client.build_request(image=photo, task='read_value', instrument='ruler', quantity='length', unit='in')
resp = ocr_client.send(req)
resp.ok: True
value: 13 in
